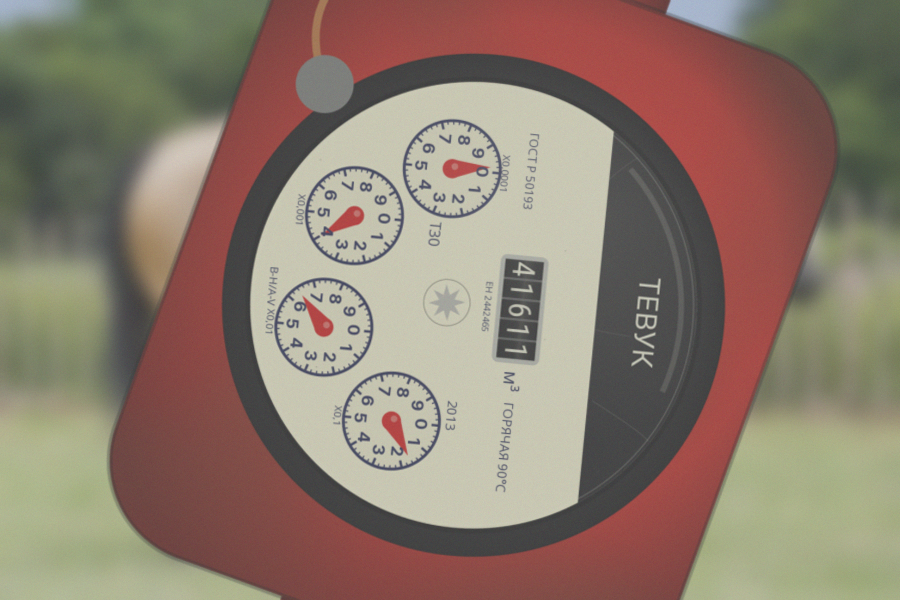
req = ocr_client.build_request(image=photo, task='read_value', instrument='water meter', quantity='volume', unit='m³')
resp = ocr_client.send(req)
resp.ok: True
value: 41611.1639 m³
